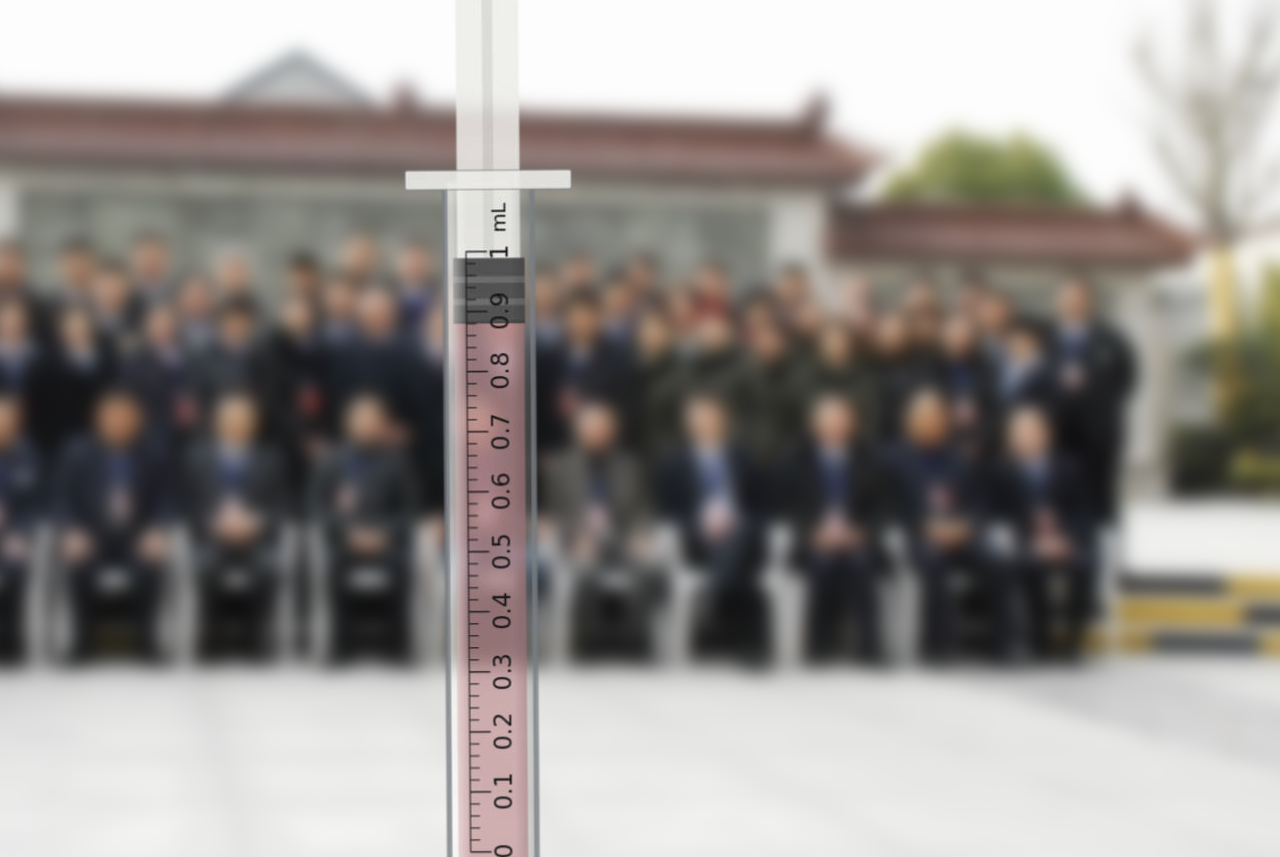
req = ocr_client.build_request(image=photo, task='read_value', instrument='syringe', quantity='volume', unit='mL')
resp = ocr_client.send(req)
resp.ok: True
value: 0.88 mL
